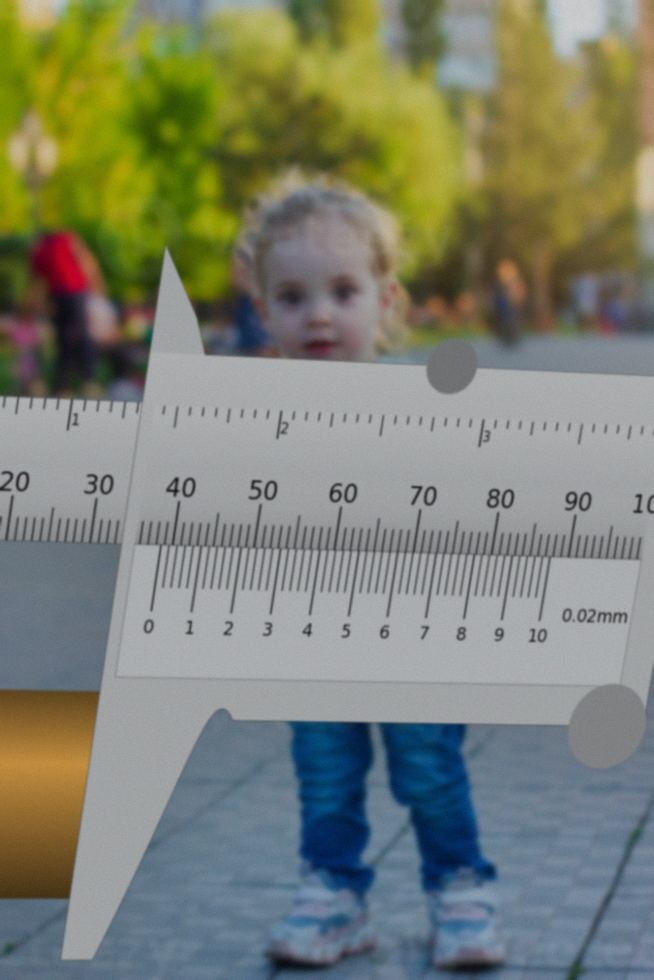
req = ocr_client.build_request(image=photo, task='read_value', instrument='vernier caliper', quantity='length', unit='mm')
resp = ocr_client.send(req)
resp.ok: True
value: 38.6 mm
